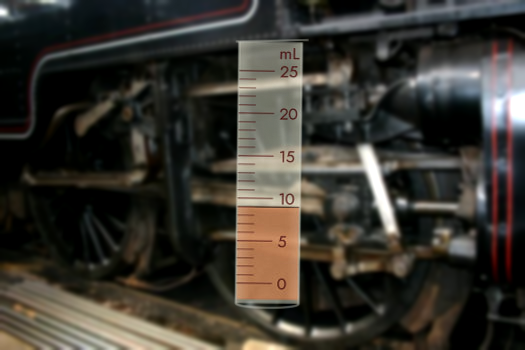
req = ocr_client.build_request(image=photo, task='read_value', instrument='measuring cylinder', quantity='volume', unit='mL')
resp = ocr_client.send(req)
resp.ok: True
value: 9 mL
